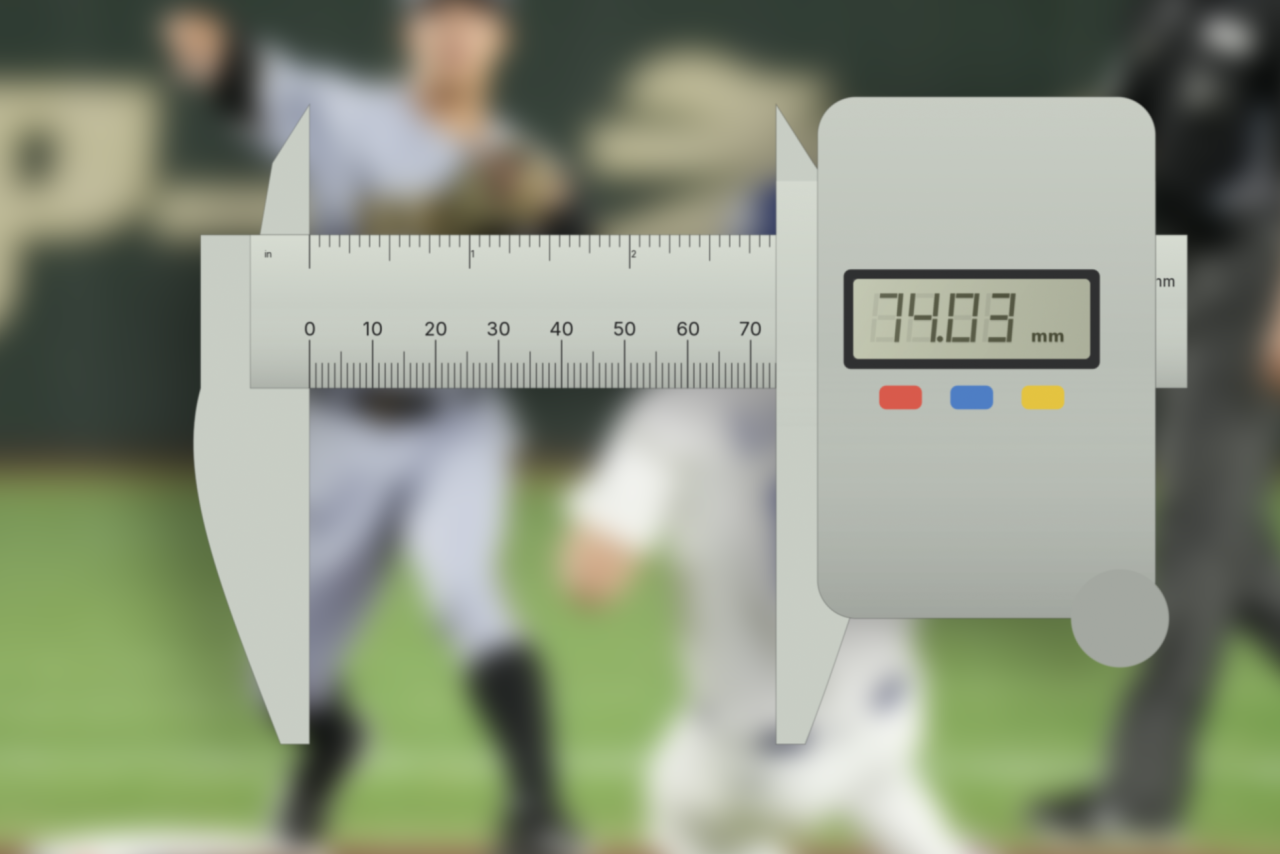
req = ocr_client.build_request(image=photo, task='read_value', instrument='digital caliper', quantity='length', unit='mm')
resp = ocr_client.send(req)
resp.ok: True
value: 74.03 mm
